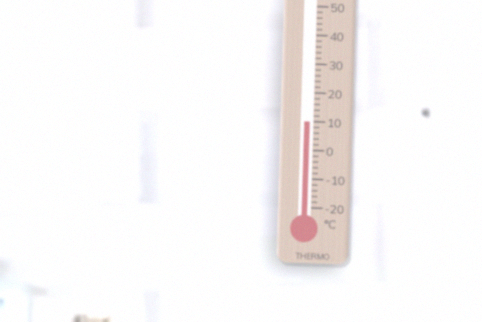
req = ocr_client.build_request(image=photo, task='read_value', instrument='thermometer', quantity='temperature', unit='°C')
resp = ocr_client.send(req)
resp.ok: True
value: 10 °C
